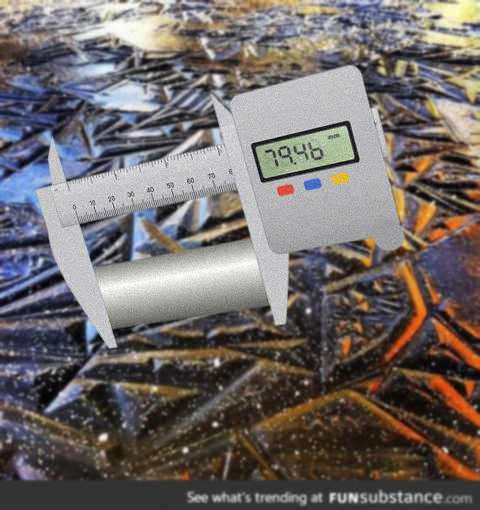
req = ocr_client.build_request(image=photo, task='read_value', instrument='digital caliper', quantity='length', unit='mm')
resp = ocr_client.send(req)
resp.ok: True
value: 79.46 mm
